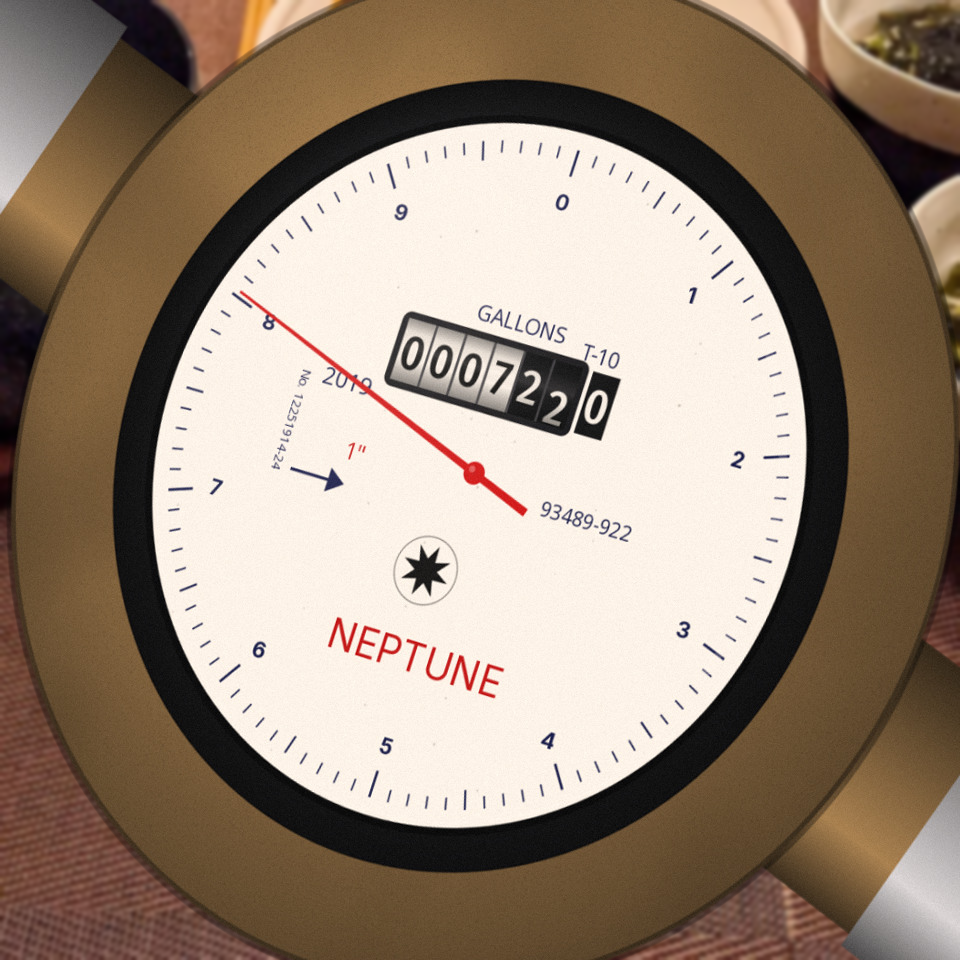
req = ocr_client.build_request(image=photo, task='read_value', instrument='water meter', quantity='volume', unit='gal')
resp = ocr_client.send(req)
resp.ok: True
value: 7218.0 gal
